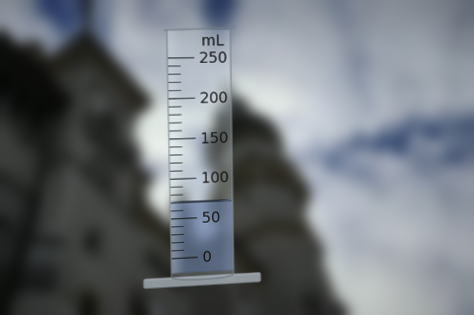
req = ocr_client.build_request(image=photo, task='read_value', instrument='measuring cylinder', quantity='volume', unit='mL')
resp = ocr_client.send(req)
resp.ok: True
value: 70 mL
